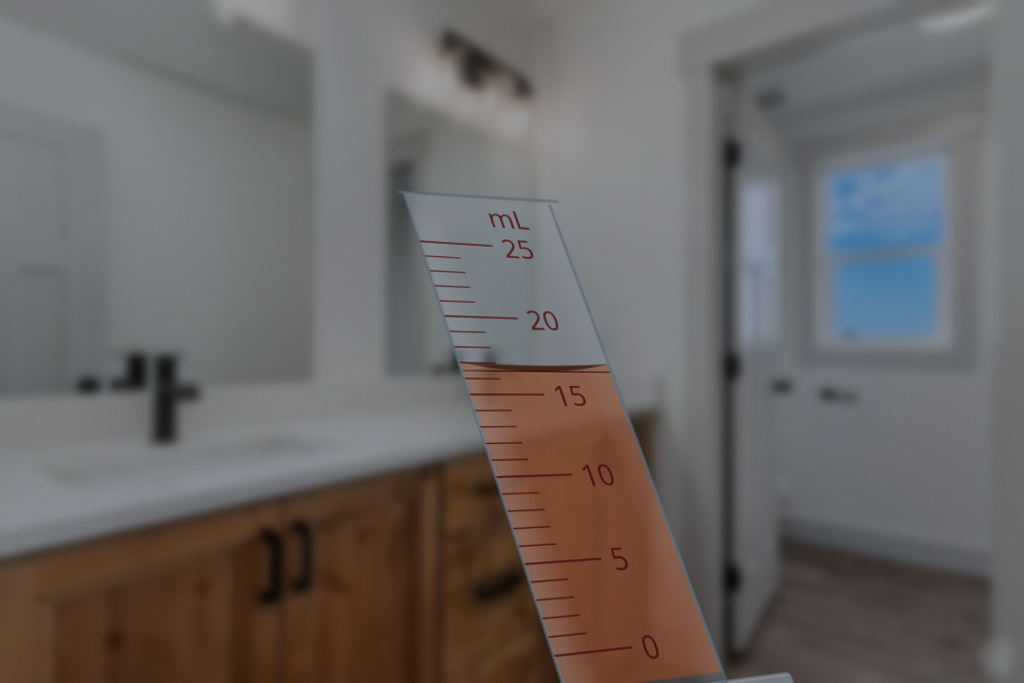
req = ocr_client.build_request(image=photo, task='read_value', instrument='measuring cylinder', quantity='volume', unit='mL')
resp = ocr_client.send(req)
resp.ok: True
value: 16.5 mL
